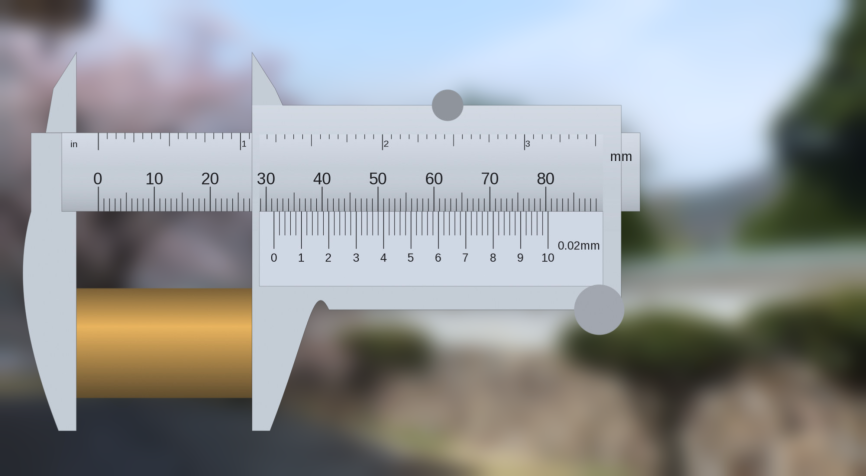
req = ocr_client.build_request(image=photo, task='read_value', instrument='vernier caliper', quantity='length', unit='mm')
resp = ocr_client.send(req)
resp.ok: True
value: 31.4 mm
